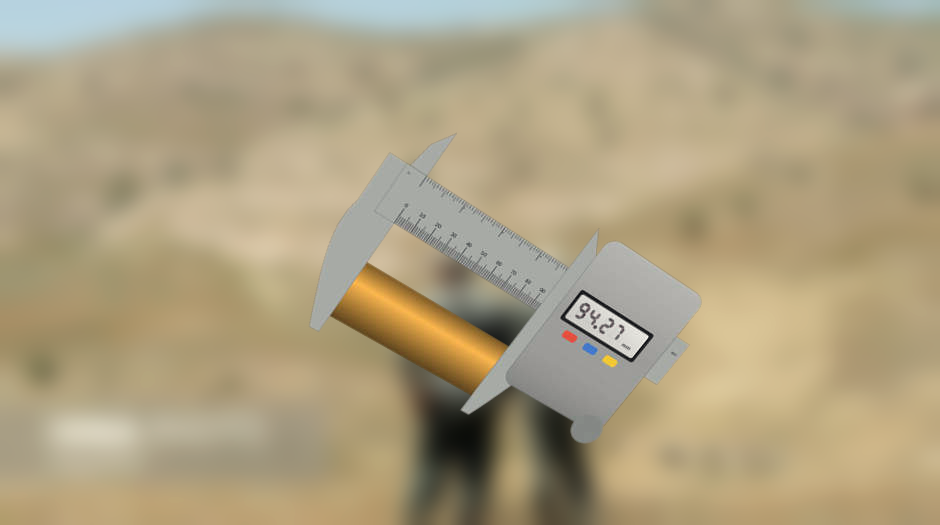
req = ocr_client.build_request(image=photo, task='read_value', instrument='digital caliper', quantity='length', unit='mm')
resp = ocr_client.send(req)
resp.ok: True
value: 94.27 mm
